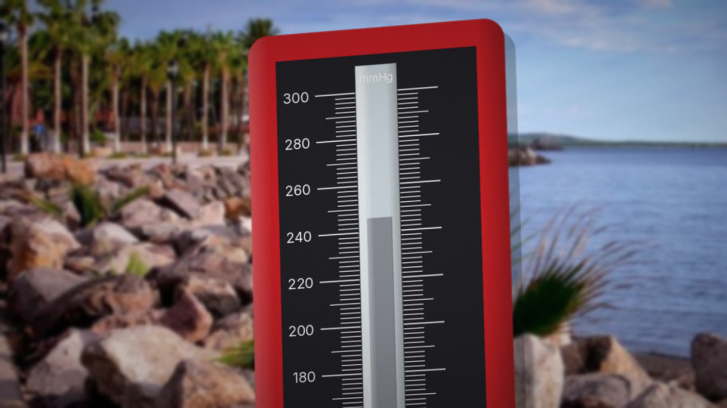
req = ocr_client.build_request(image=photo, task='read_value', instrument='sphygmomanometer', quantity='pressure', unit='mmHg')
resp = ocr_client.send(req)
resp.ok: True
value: 246 mmHg
